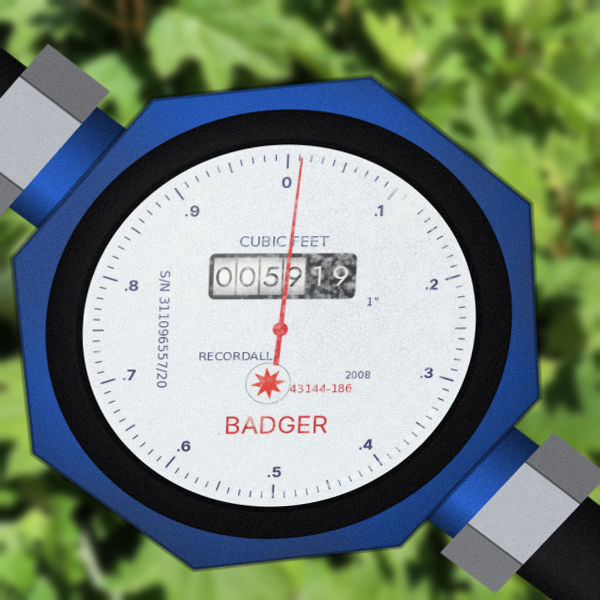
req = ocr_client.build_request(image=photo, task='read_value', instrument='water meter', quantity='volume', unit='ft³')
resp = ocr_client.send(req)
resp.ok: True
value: 5919.01 ft³
